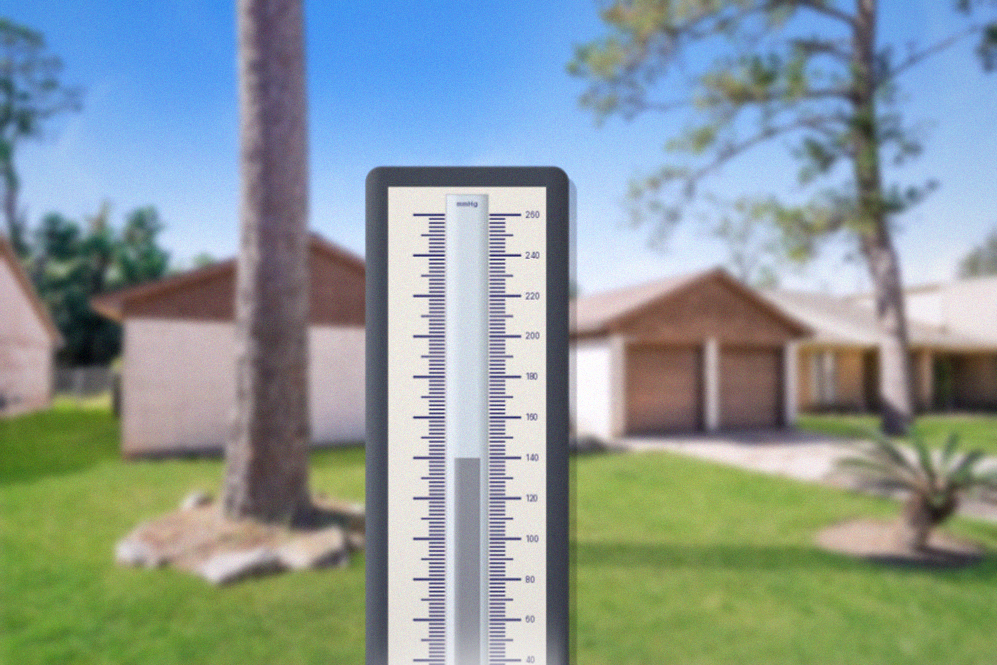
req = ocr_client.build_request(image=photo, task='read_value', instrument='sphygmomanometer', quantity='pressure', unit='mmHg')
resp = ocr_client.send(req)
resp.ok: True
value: 140 mmHg
